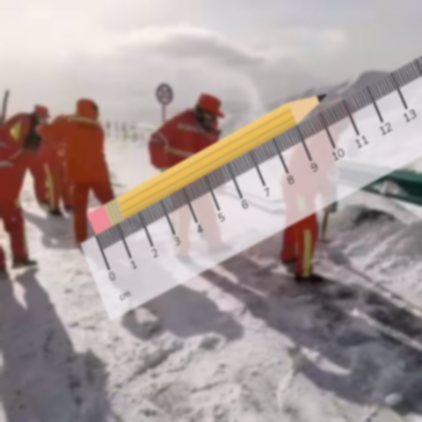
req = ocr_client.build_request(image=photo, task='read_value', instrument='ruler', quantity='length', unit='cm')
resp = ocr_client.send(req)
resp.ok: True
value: 10.5 cm
